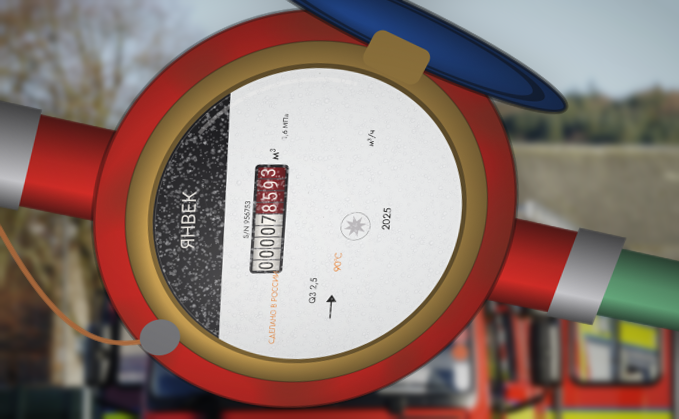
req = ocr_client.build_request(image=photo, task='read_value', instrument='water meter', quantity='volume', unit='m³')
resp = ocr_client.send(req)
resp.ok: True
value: 7.8593 m³
